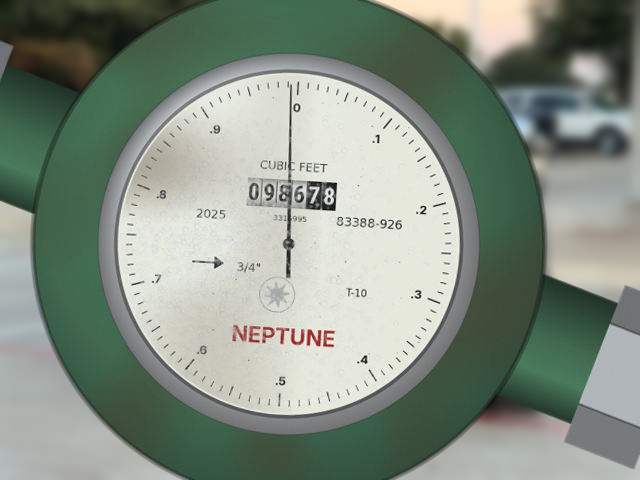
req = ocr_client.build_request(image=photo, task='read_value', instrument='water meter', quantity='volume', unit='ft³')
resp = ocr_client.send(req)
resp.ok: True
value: 98677.99 ft³
